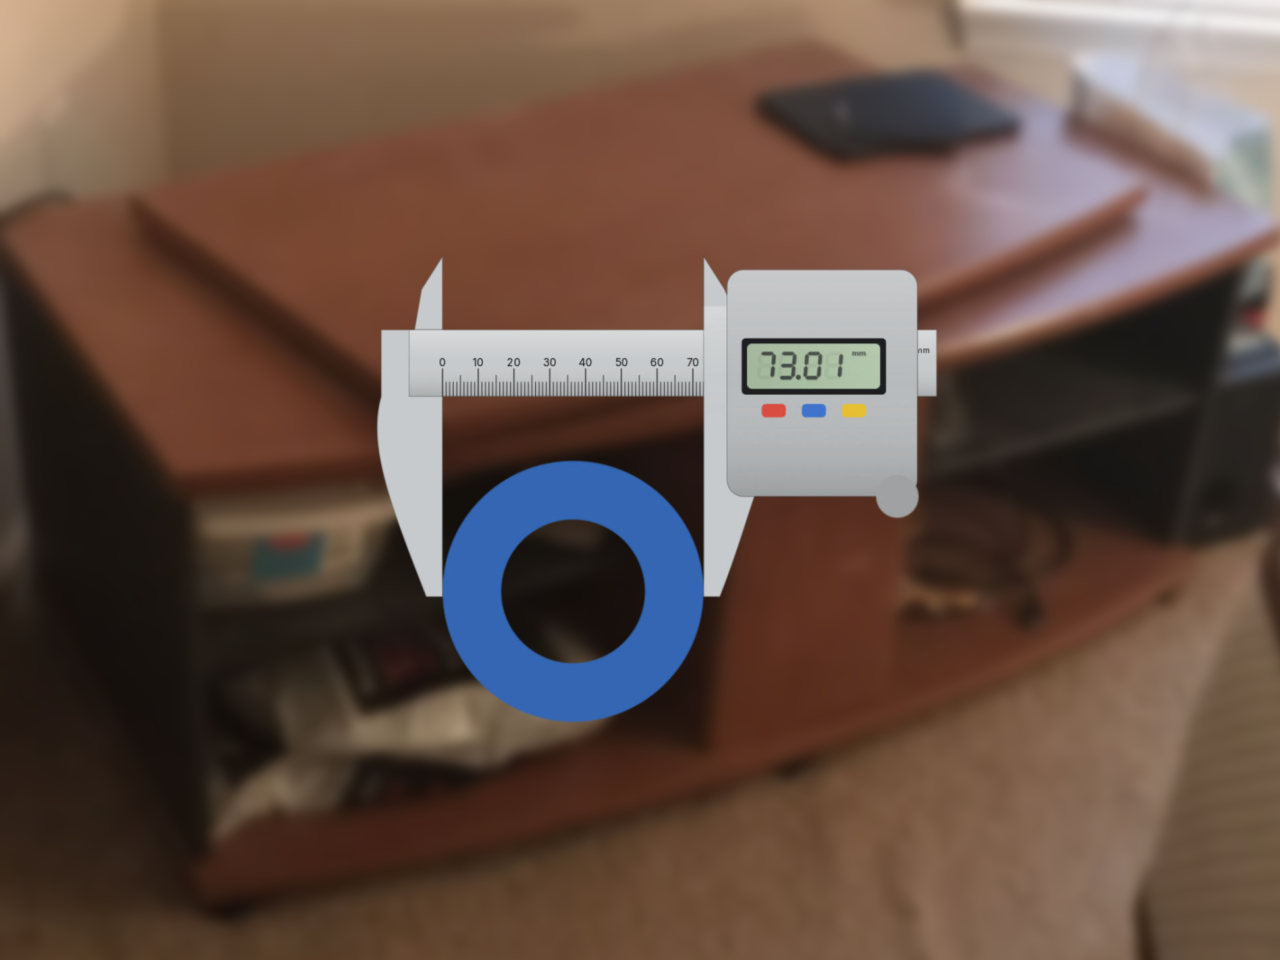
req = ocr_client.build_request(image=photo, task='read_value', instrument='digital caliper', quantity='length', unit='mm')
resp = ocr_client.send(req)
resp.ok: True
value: 73.01 mm
